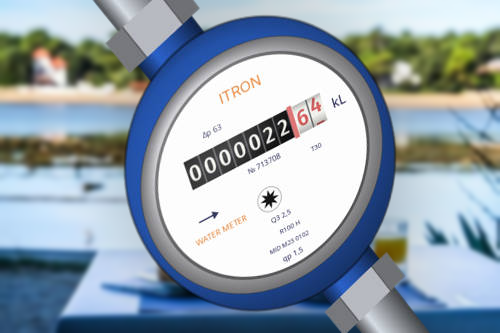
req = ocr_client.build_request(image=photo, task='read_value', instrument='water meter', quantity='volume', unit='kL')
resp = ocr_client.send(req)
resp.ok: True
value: 22.64 kL
